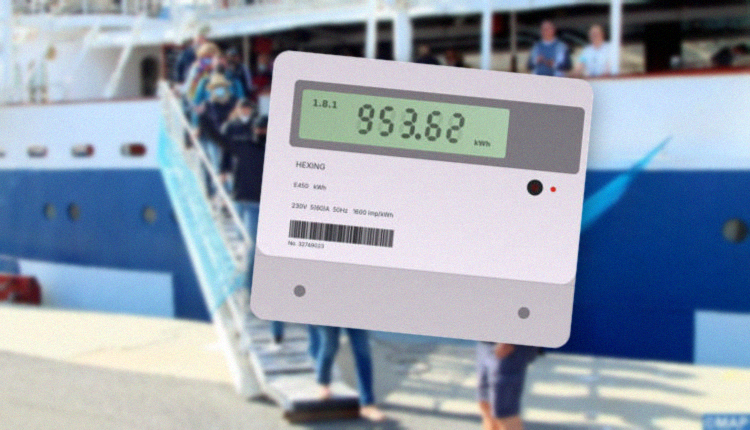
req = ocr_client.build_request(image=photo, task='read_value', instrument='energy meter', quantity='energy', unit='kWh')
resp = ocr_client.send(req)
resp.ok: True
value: 953.62 kWh
